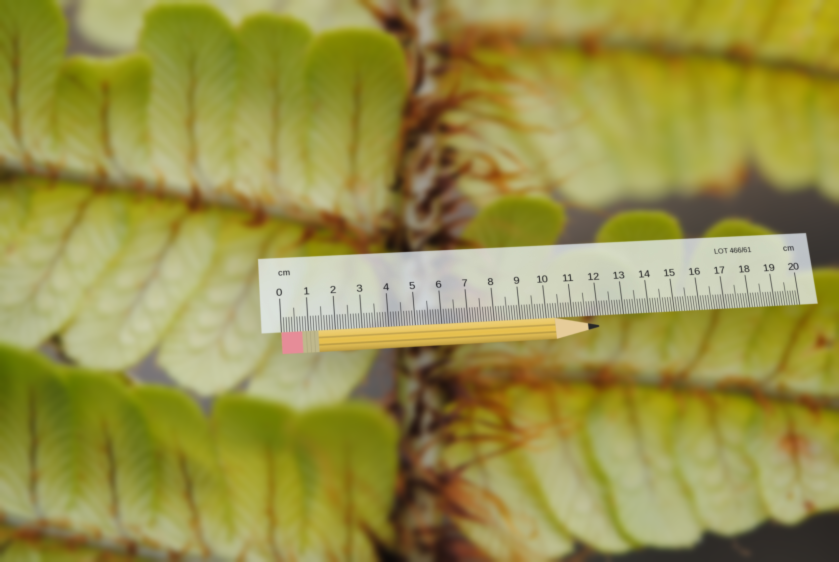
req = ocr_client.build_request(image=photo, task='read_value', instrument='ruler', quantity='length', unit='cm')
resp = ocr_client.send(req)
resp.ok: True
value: 12 cm
